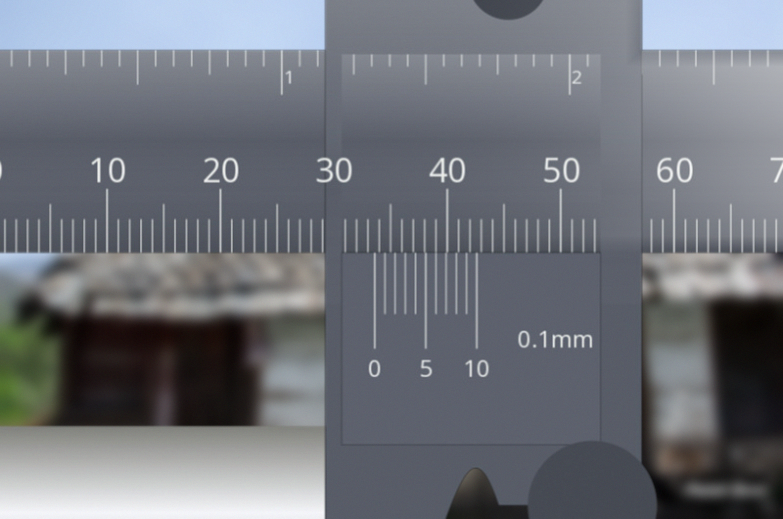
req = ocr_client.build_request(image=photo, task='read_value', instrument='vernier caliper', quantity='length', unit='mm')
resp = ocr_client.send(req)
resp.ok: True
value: 33.6 mm
